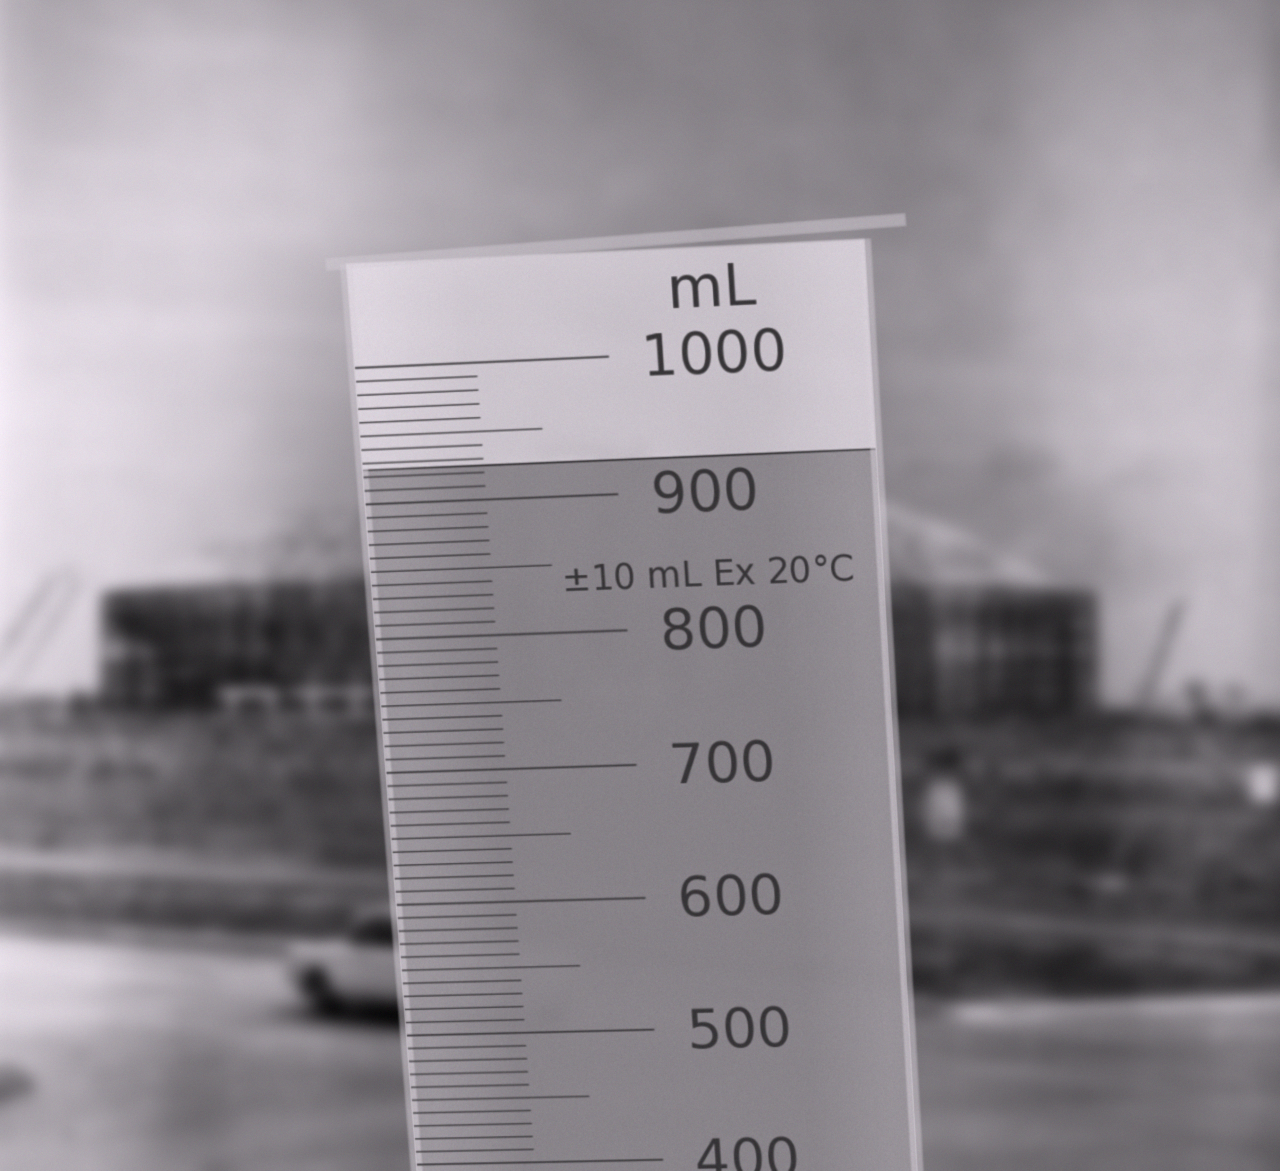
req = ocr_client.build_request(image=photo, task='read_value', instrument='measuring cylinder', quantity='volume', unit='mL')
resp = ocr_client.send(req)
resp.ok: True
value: 925 mL
